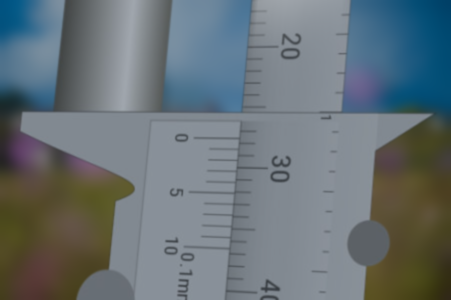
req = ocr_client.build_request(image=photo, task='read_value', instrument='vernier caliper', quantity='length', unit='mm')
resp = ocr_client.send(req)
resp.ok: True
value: 27.6 mm
